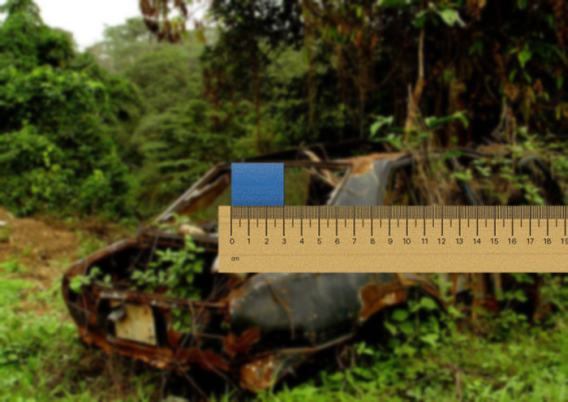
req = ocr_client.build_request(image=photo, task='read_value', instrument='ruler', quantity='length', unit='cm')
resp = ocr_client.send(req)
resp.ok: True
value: 3 cm
